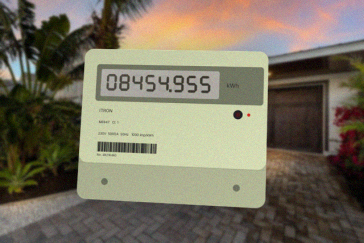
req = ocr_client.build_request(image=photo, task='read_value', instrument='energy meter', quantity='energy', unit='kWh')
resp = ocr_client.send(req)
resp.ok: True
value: 8454.955 kWh
